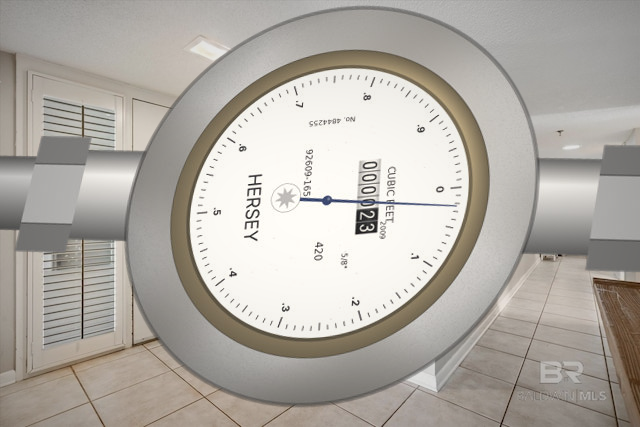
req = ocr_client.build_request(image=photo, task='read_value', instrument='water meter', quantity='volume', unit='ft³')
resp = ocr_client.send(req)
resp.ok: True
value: 23.02 ft³
